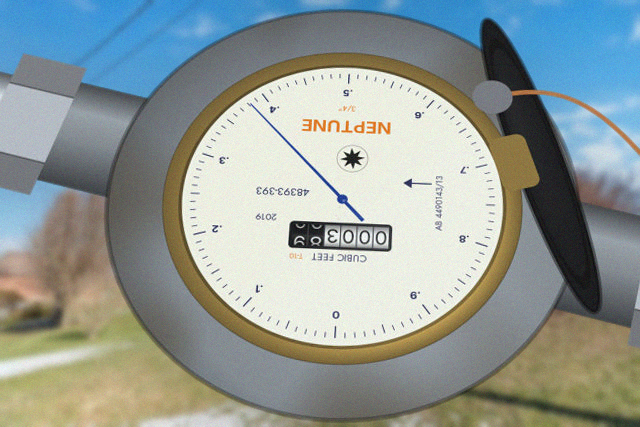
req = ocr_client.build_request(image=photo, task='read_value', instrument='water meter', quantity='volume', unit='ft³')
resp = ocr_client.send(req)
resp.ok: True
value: 389.38 ft³
